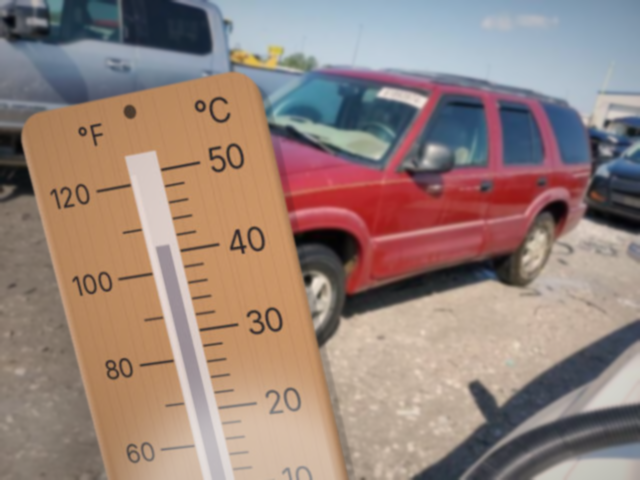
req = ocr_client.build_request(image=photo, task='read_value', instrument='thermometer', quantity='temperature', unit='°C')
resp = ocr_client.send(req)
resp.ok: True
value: 41 °C
